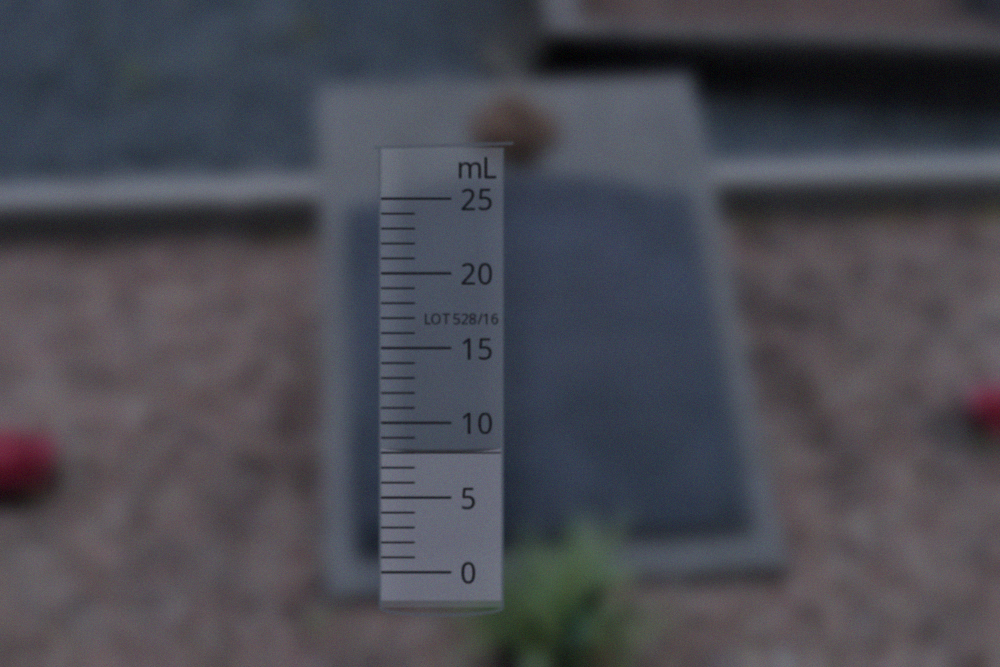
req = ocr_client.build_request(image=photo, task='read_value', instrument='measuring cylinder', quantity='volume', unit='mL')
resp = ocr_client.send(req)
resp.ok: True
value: 8 mL
